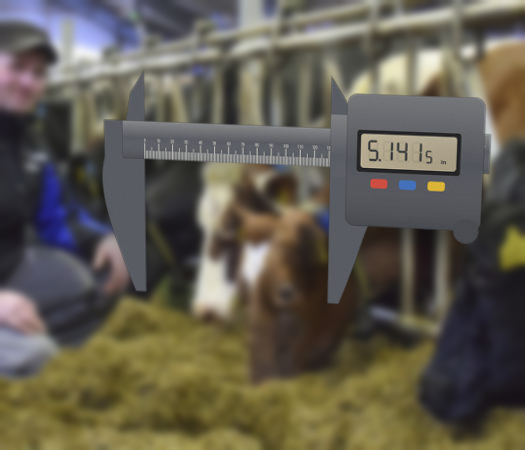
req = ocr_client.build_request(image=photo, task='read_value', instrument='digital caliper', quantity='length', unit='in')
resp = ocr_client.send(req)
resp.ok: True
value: 5.1415 in
